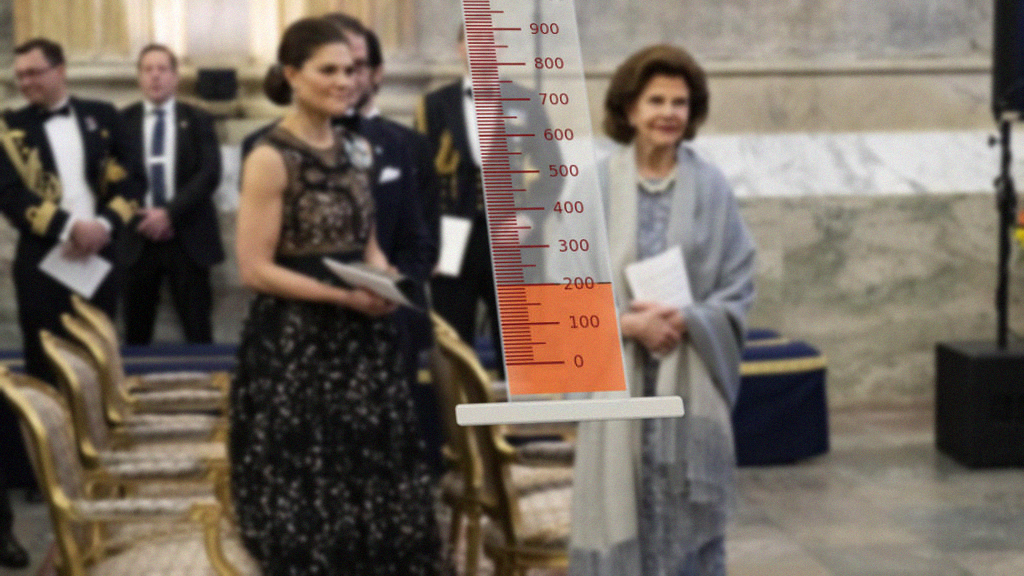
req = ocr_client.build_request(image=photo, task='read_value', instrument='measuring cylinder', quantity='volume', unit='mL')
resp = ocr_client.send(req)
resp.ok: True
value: 200 mL
